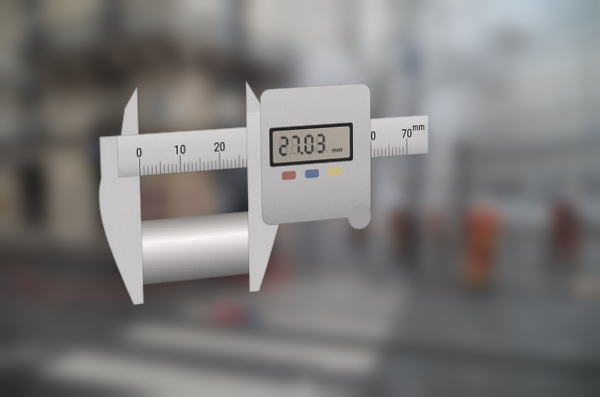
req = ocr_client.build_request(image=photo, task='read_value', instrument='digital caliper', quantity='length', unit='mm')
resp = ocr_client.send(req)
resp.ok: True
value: 27.03 mm
